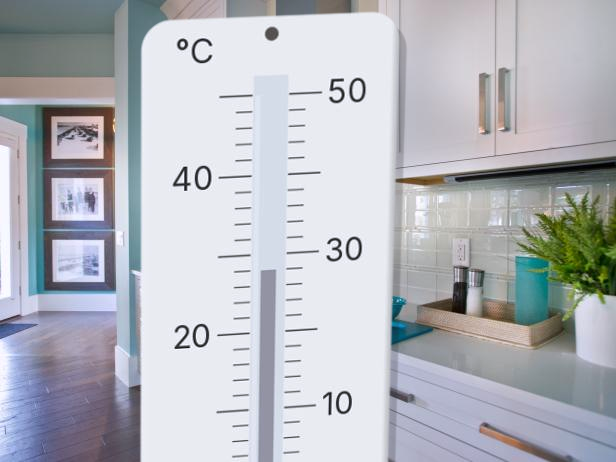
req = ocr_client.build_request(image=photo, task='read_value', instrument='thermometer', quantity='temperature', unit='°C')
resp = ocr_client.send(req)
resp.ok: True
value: 28 °C
